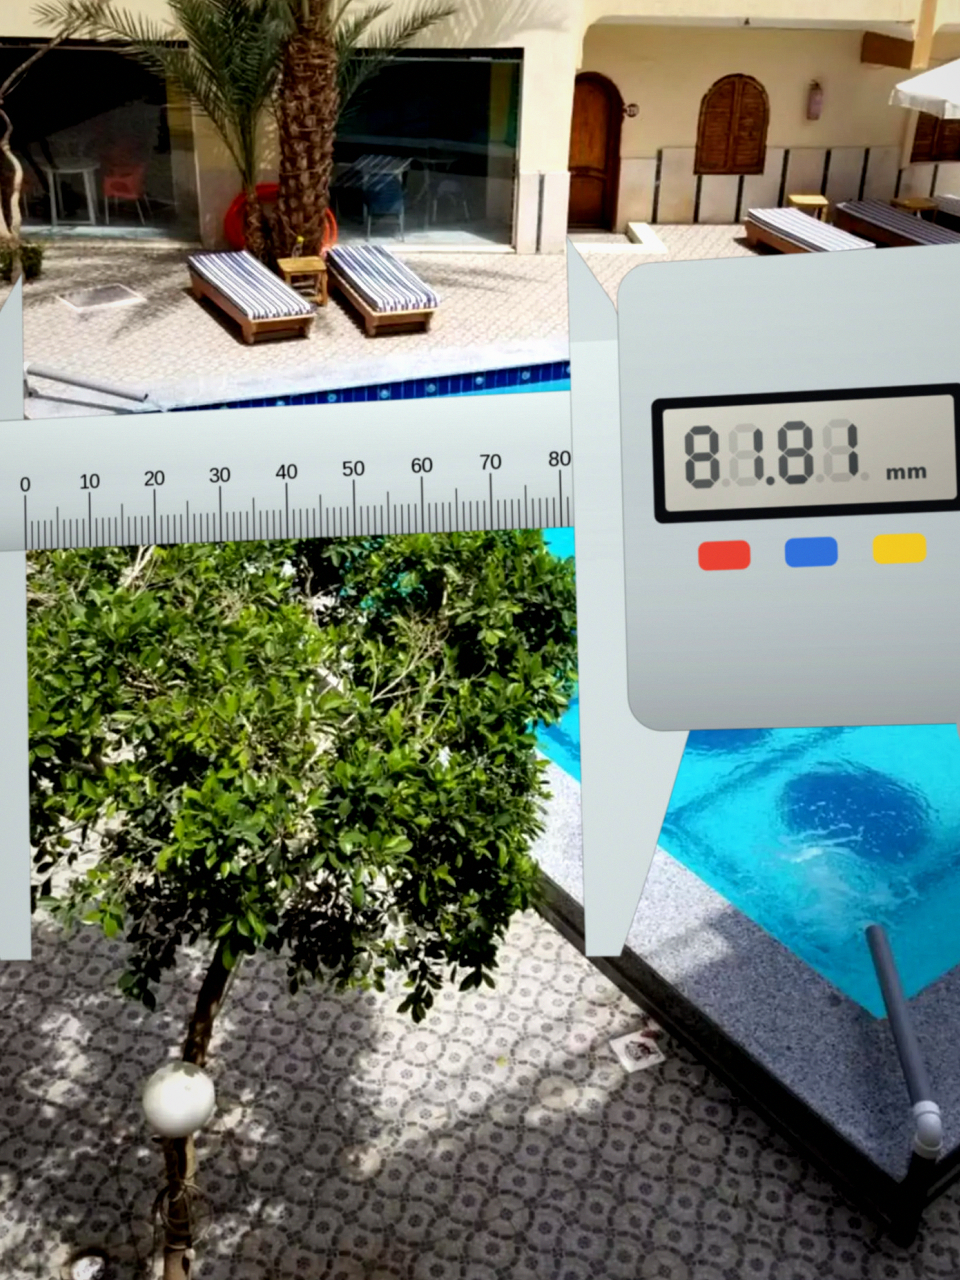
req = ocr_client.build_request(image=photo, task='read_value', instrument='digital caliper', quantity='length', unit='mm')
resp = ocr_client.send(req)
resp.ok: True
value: 81.81 mm
